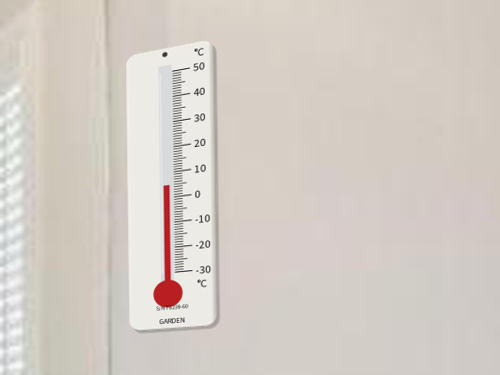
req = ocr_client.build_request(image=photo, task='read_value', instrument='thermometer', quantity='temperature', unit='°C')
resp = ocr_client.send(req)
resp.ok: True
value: 5 °C
